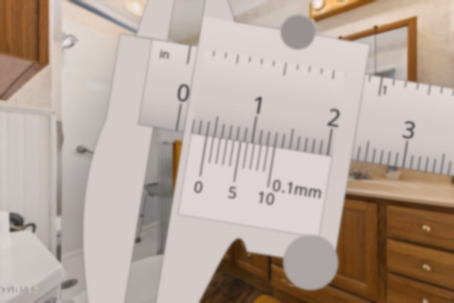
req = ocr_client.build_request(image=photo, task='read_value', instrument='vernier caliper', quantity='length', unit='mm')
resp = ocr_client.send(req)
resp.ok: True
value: 4.0 mm
